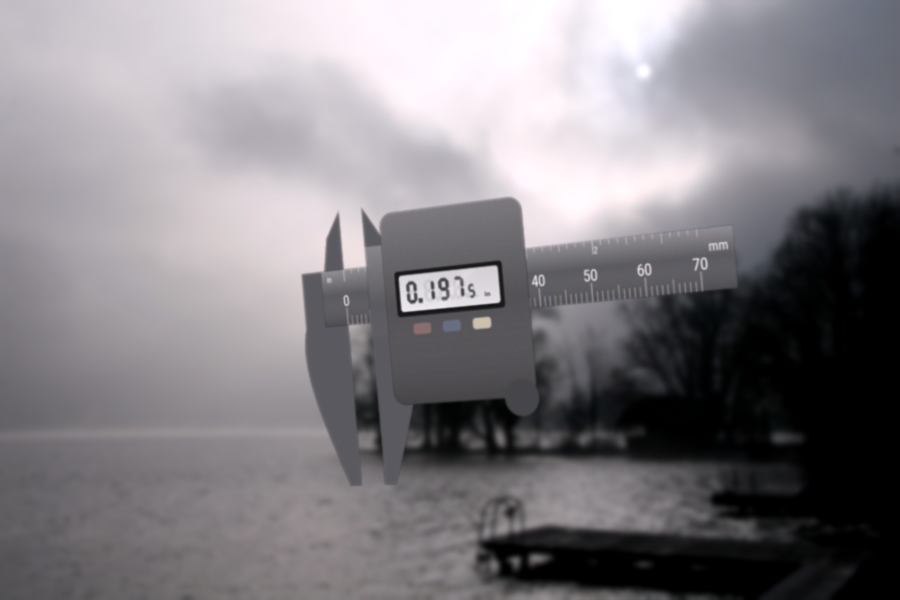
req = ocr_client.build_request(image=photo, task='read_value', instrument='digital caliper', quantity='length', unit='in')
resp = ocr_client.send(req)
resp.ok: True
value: 0.1975 in
